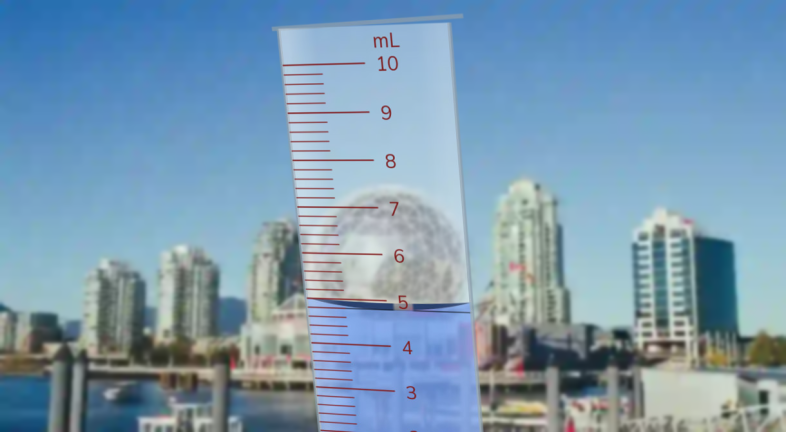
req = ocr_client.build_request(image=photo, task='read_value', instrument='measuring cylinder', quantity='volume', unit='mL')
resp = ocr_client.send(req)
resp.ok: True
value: 4.8 mL
